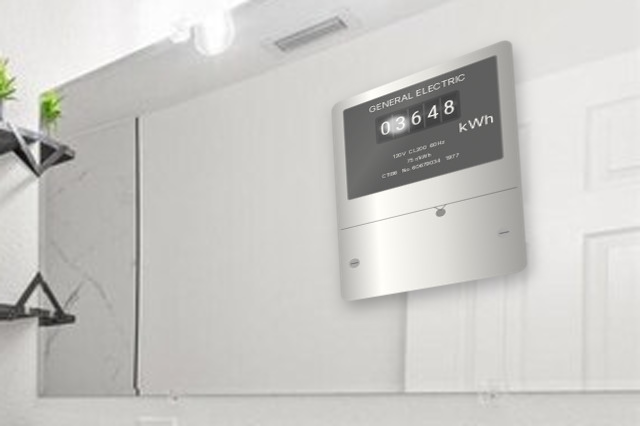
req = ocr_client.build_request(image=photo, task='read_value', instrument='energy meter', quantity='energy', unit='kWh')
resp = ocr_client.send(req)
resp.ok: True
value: 3648 kWh
